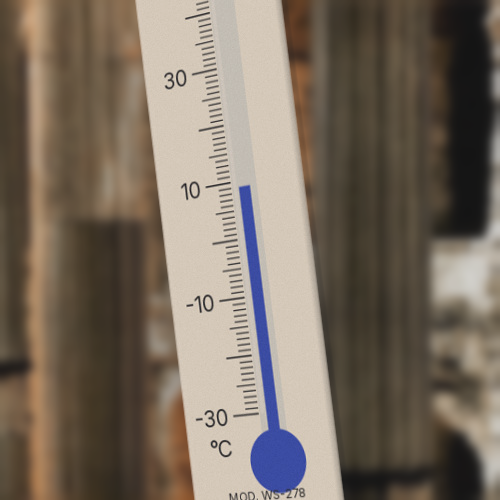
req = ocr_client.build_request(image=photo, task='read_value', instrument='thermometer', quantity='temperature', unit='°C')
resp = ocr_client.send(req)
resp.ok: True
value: 9 °C
